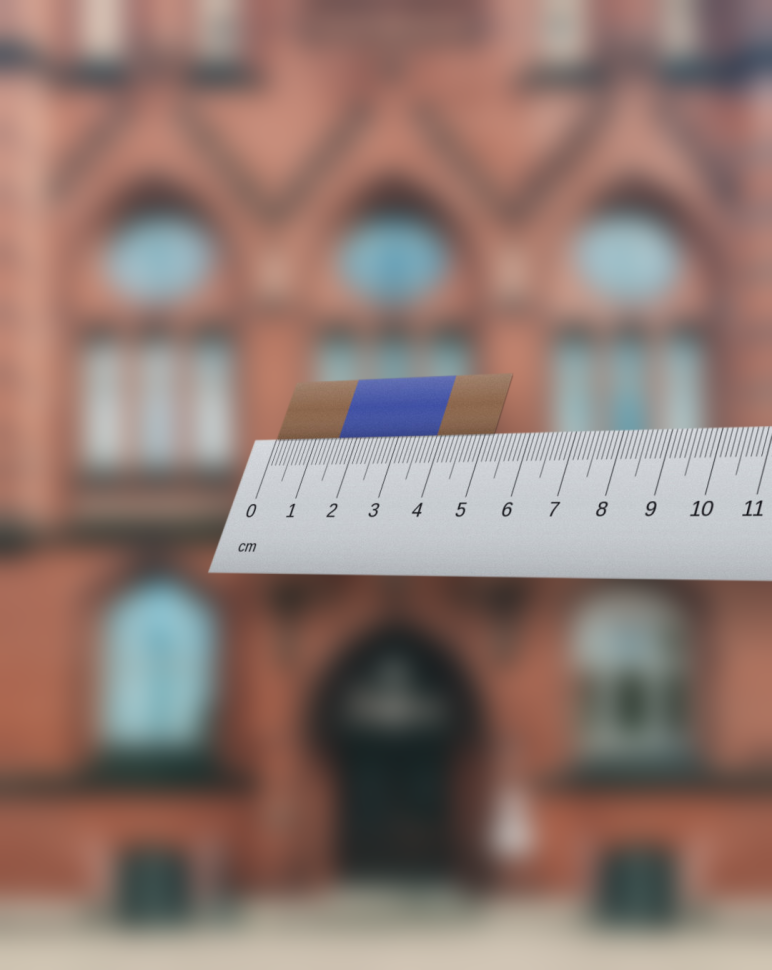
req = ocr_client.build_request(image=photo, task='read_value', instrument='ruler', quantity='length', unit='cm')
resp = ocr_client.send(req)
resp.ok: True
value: 5.2 cm
